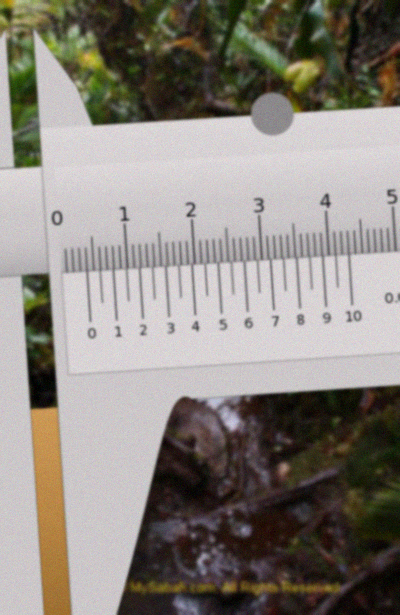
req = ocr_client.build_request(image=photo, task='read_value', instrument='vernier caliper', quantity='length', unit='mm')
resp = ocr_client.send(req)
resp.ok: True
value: 4.0 mm
